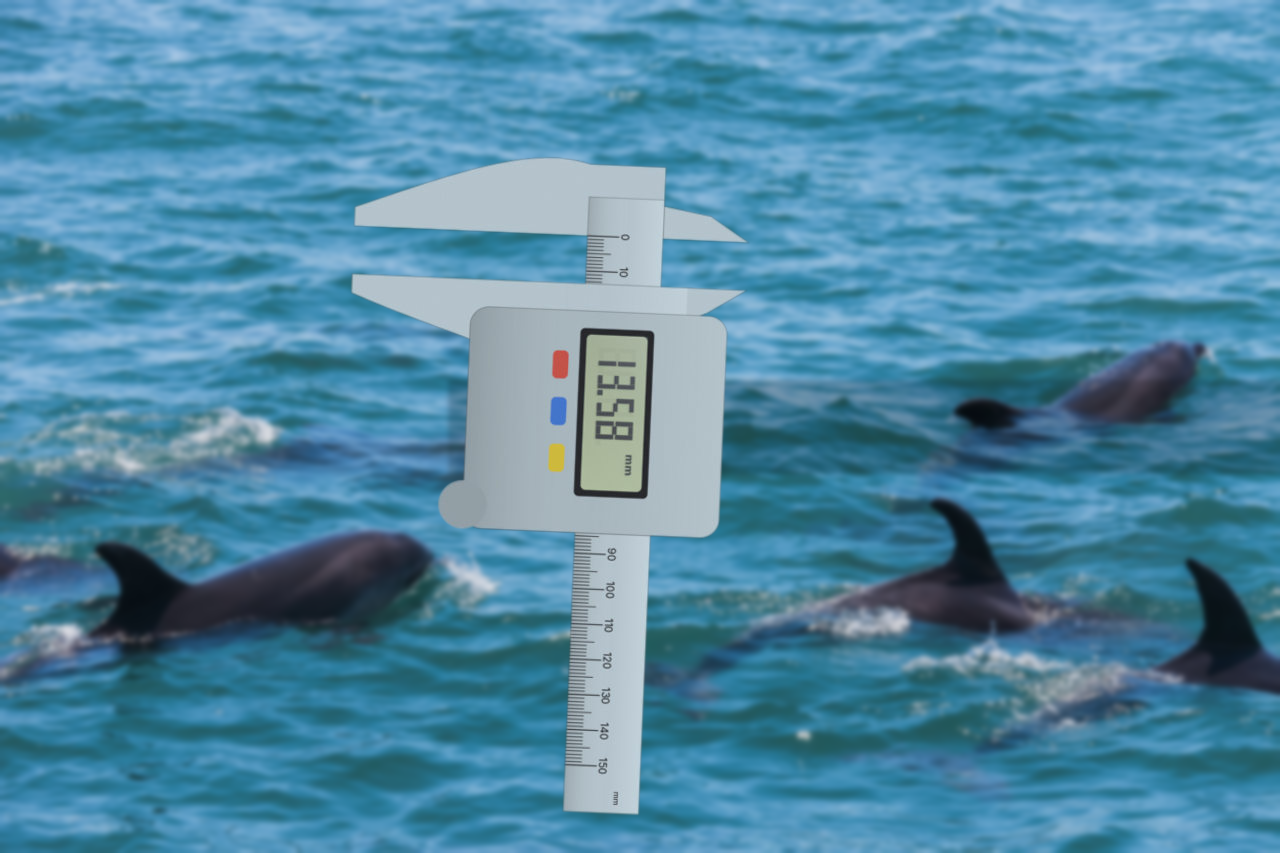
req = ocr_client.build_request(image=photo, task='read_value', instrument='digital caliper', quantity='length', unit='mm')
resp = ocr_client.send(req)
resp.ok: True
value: 13.58 mm
